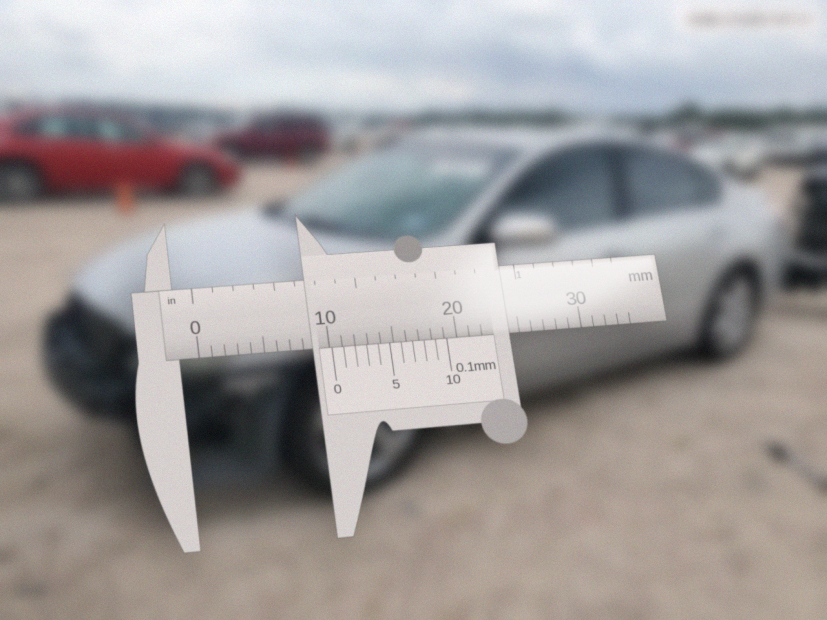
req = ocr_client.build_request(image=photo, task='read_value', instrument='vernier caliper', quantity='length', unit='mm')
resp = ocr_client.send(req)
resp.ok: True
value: 10.2 mm
